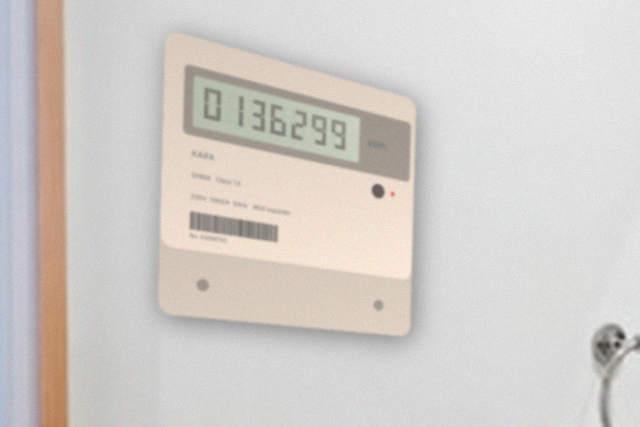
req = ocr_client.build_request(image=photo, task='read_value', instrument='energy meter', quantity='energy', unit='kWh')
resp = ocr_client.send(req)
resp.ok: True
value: 136299 kWh
